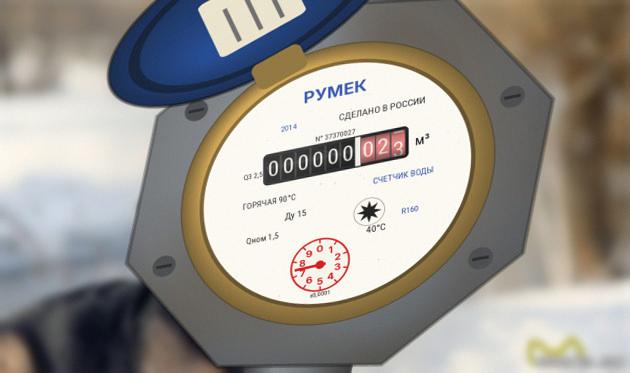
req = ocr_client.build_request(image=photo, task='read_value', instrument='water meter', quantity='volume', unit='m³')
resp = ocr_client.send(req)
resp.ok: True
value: 0.0227 m³
